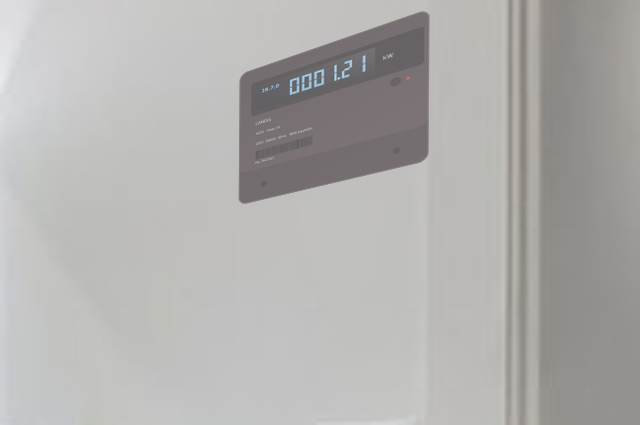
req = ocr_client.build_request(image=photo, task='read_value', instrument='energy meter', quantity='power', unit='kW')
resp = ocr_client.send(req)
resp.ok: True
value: 1.21 kW
